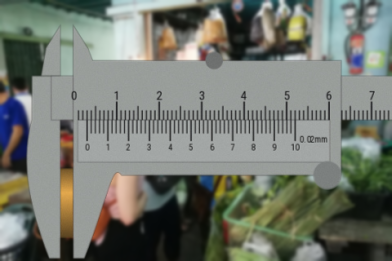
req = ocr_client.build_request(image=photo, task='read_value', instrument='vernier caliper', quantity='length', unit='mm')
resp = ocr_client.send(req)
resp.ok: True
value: 3.0 mm
